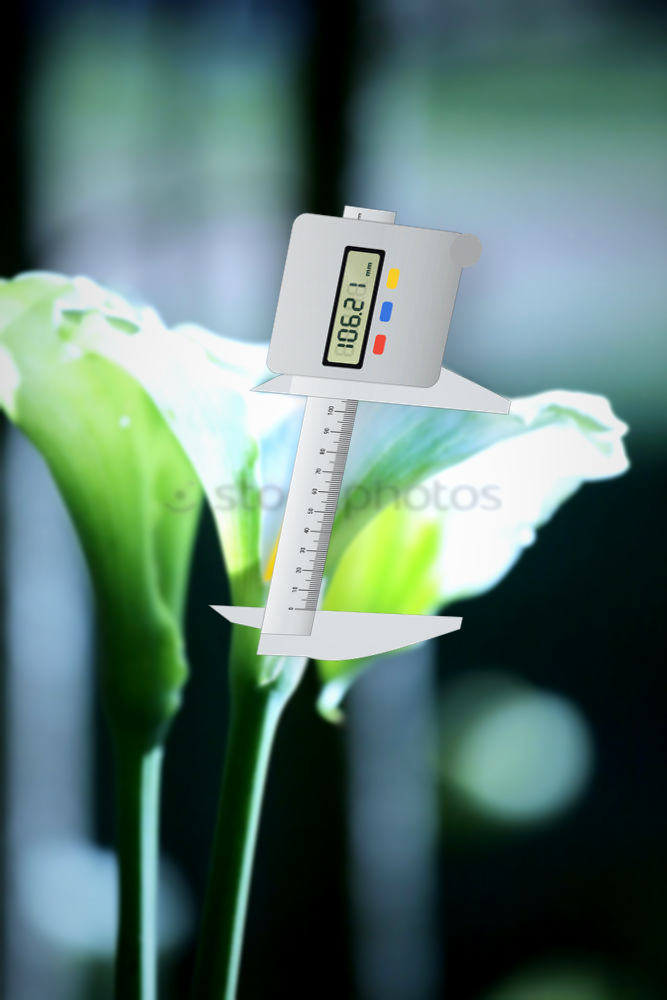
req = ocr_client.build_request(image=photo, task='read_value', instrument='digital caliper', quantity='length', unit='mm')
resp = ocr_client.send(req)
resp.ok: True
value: 106.21 mm
